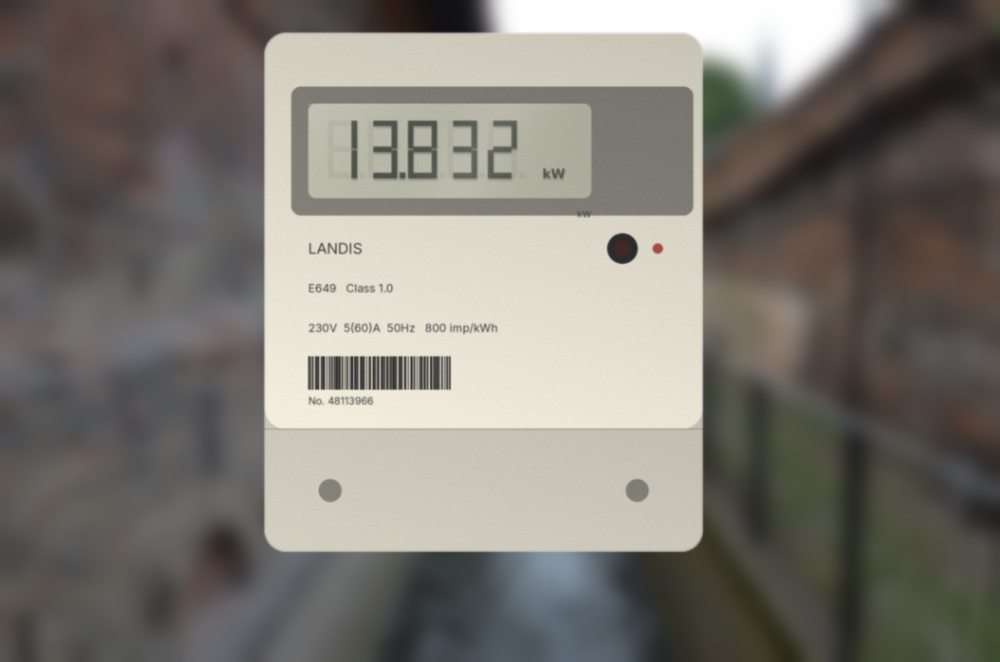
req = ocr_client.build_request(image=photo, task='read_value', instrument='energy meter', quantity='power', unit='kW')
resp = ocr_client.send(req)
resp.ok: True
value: 13.832 kW
